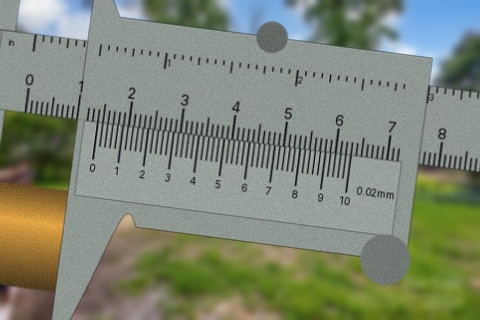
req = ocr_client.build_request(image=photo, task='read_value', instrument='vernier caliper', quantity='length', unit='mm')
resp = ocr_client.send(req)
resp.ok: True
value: 14.0 mm
